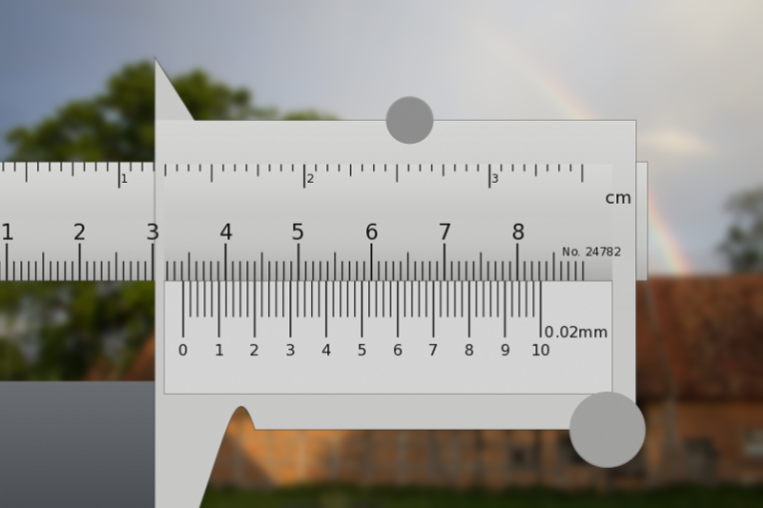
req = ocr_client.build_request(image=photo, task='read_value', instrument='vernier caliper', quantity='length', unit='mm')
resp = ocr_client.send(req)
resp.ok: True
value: 34.2 mm
